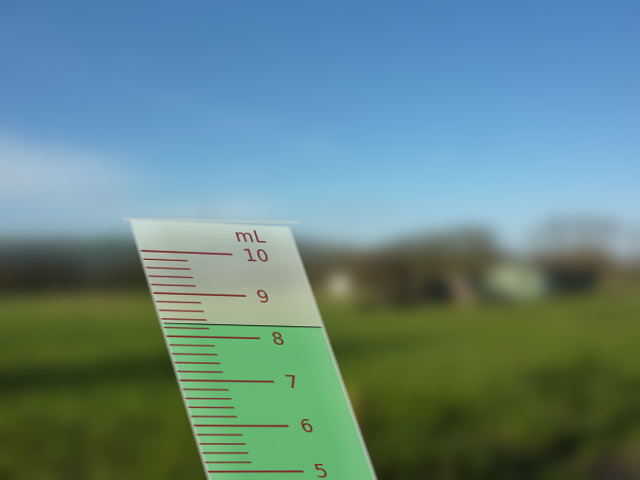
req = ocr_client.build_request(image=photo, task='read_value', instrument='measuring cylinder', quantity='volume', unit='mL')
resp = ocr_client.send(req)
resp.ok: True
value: 8.3 mL
